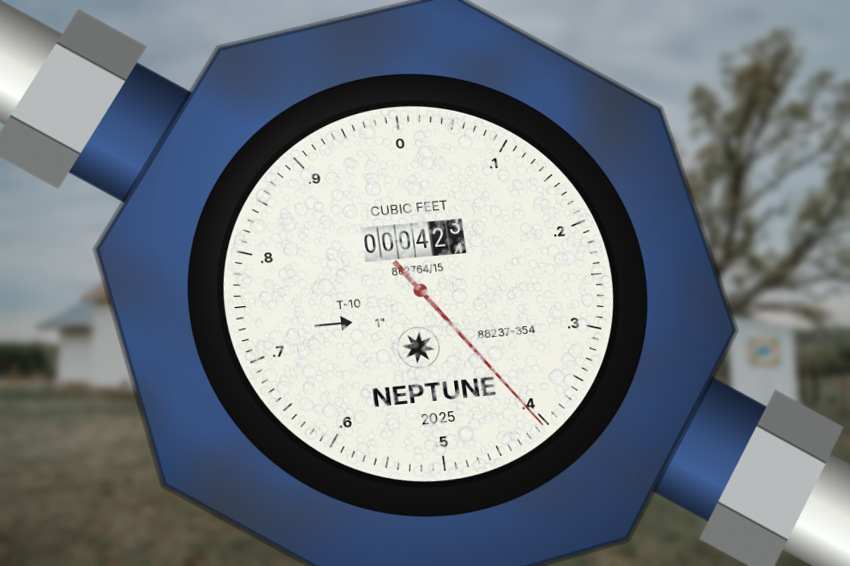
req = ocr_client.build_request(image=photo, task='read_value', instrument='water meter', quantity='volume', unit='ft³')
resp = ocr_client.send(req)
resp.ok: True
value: 423.40 ft³
